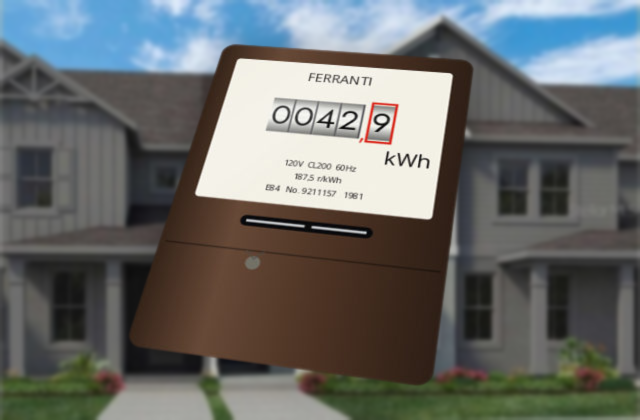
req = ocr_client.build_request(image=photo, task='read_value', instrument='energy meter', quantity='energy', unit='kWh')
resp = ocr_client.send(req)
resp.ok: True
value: 42.9 kWh
